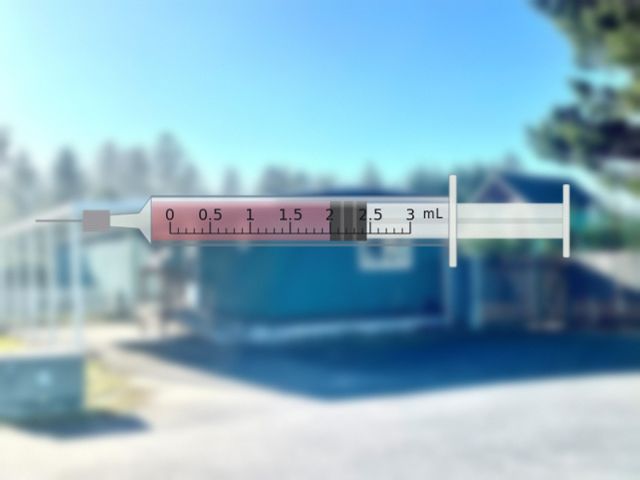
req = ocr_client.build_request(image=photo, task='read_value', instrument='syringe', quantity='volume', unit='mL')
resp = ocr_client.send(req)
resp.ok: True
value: 2 mL
